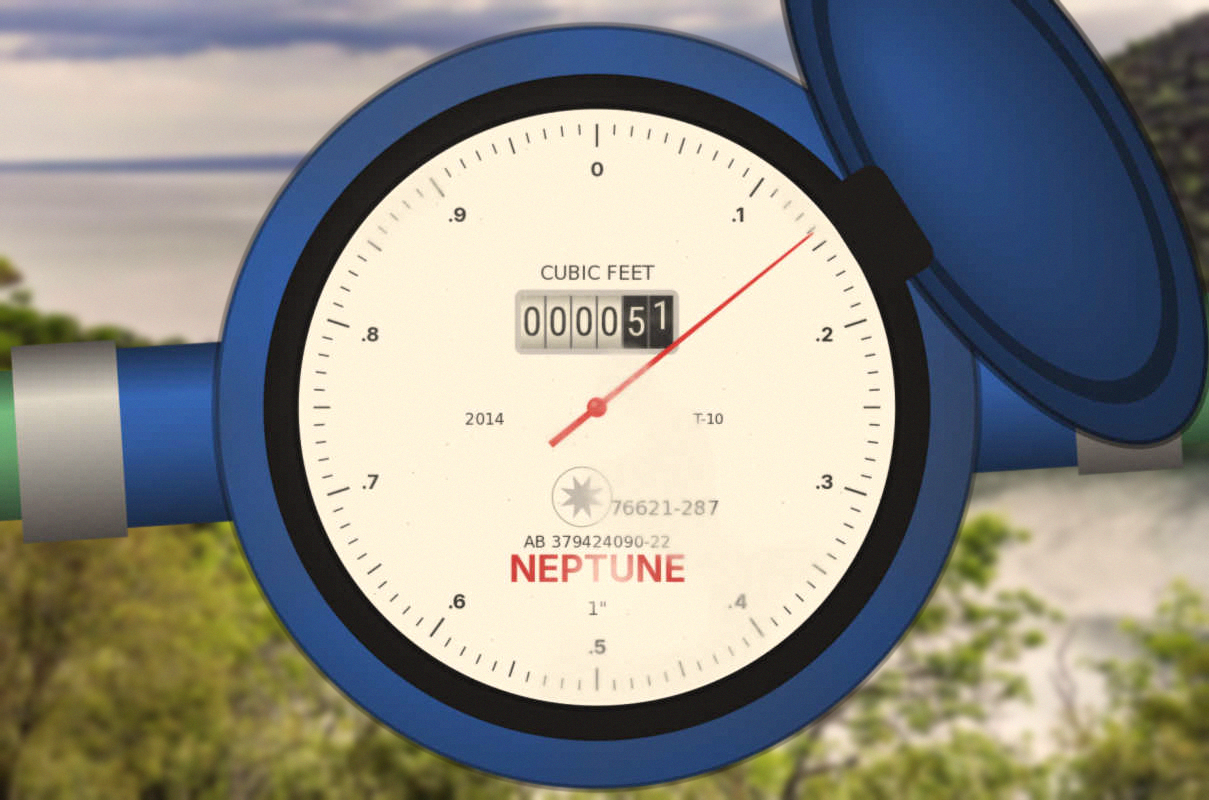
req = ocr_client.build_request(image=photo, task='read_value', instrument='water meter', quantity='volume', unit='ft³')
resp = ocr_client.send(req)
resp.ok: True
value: 51.14 ft³
